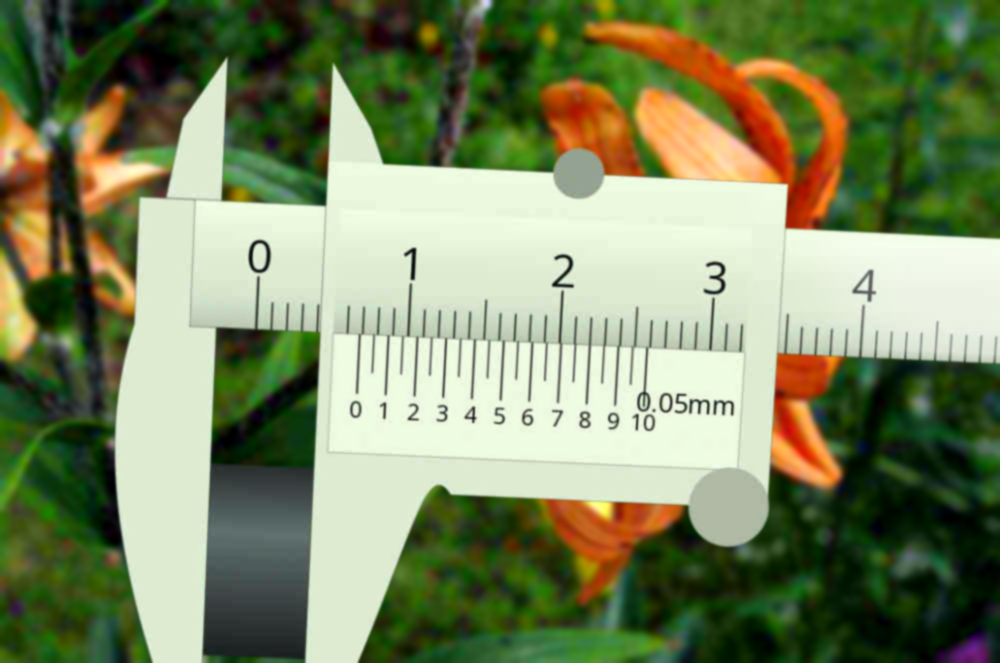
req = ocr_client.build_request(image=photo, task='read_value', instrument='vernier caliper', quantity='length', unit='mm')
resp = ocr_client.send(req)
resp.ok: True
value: 6.8 mm
